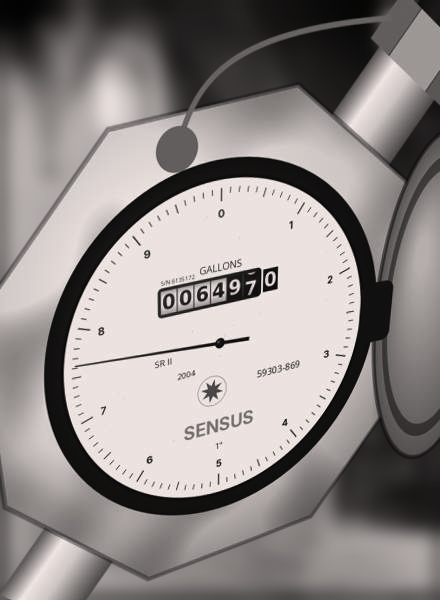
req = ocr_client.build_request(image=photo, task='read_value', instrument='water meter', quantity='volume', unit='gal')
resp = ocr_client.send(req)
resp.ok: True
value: 64967.6 gal
